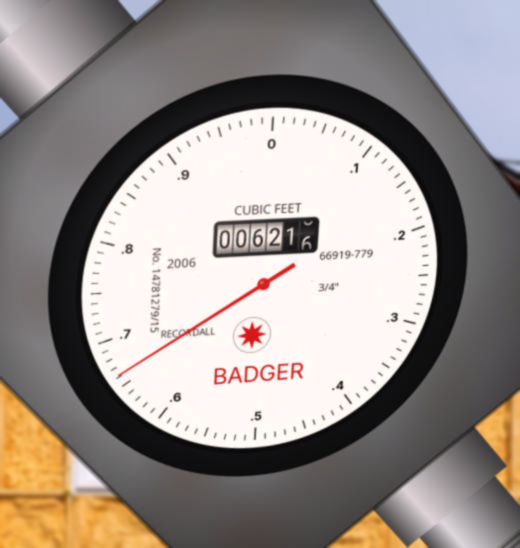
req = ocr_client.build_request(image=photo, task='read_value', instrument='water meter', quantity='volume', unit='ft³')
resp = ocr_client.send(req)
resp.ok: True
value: 6215.66 ft³
